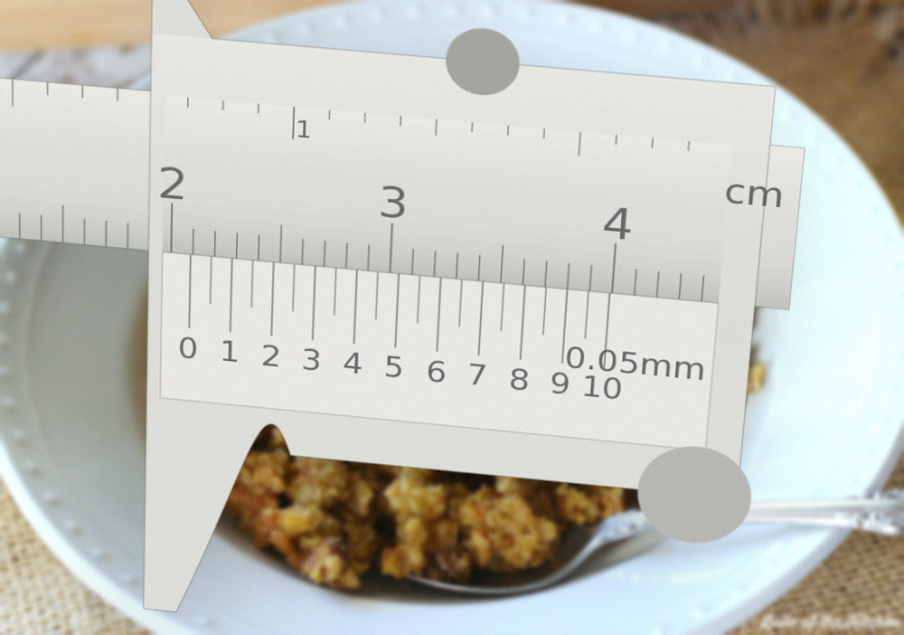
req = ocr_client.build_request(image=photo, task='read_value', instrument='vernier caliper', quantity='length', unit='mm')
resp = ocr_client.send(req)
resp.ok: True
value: 20.90 mm
